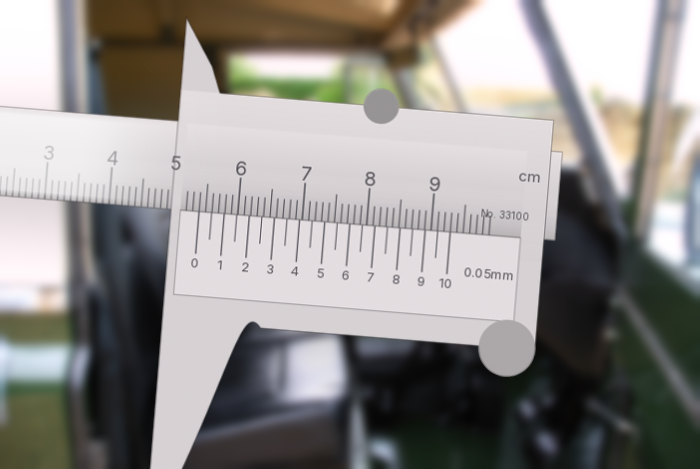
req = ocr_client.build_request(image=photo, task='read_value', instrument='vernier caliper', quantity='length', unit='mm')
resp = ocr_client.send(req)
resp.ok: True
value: 54.0 mm
